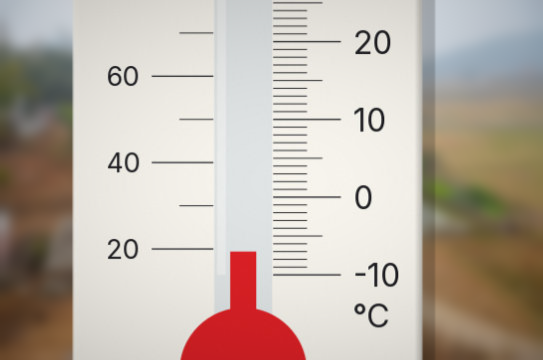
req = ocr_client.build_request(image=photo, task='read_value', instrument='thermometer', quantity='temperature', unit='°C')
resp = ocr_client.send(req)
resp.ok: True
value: -7 °C
